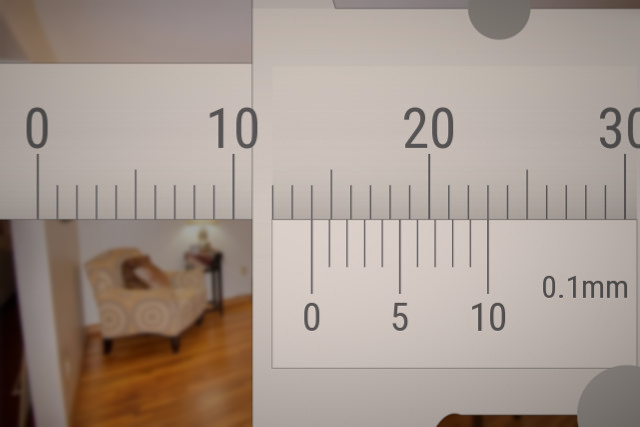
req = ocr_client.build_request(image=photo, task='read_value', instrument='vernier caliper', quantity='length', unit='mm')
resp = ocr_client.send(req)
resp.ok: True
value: 14.0 mm
